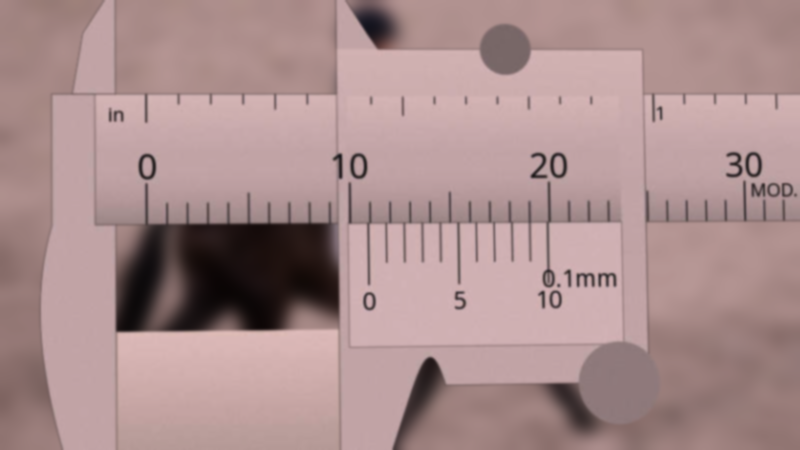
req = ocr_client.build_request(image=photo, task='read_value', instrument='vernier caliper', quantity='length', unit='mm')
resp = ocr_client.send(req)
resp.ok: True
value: 10.9 mm
